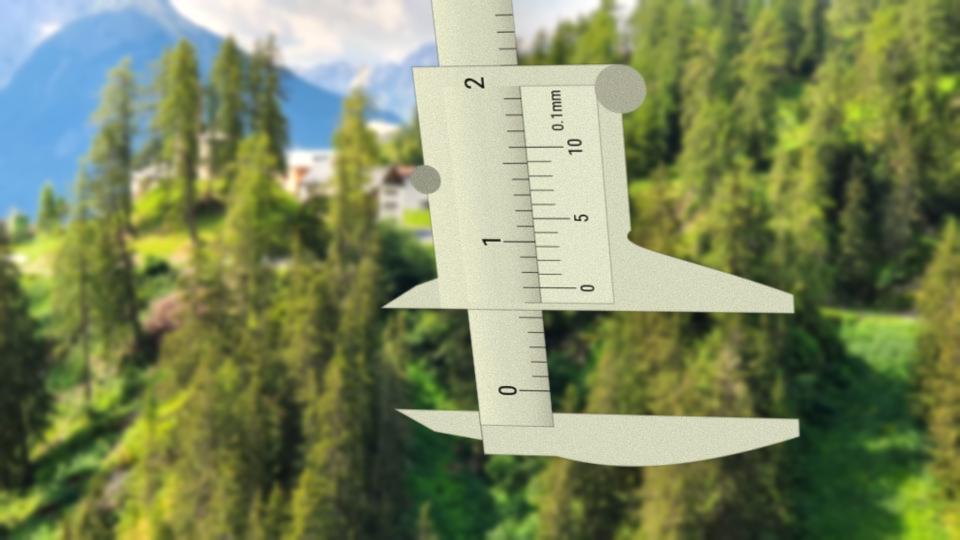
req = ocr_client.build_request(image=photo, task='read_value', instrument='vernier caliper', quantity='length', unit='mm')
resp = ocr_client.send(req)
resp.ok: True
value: 7.0 mm
